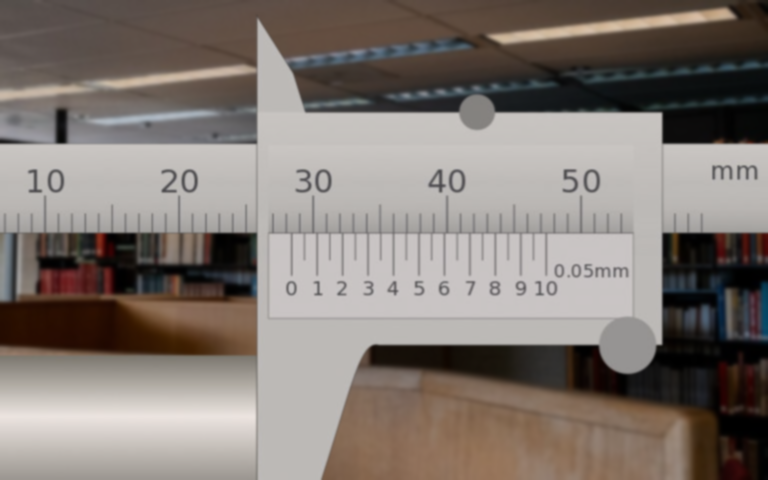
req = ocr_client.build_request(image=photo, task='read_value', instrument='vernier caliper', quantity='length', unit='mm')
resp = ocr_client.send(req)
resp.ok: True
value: 28.4 mm
